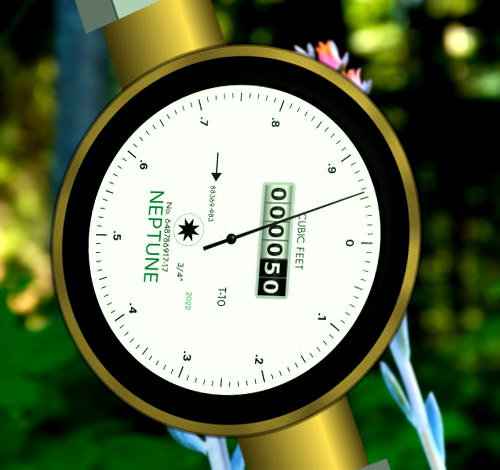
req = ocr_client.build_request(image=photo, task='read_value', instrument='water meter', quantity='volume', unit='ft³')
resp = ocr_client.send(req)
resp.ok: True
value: 49.94 ft³
